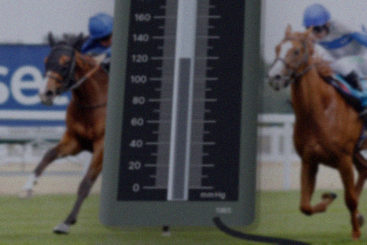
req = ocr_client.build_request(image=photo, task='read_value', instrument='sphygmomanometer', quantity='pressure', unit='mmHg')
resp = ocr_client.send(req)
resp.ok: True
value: 120 mmHg
